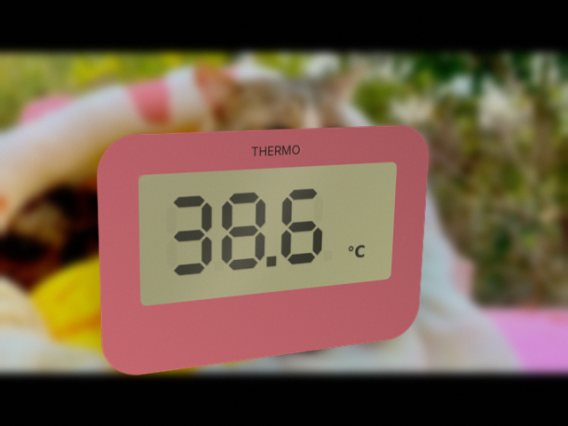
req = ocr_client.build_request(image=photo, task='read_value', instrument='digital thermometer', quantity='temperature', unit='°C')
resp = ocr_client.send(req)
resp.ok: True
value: 38.6 °C
